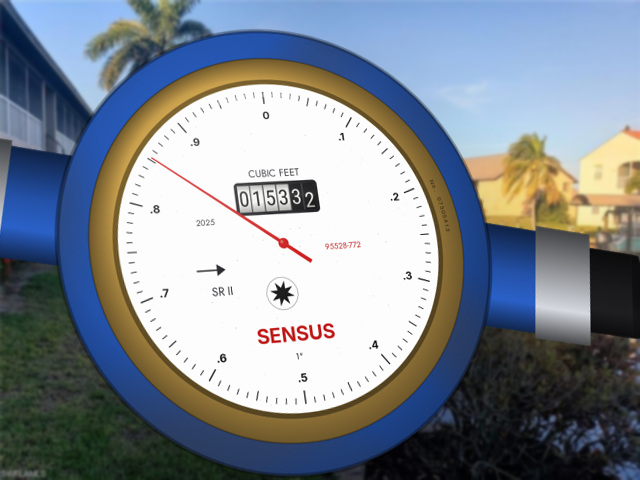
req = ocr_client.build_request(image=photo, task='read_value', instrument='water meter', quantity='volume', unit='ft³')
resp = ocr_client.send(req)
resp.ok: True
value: 15331.85 ft³
